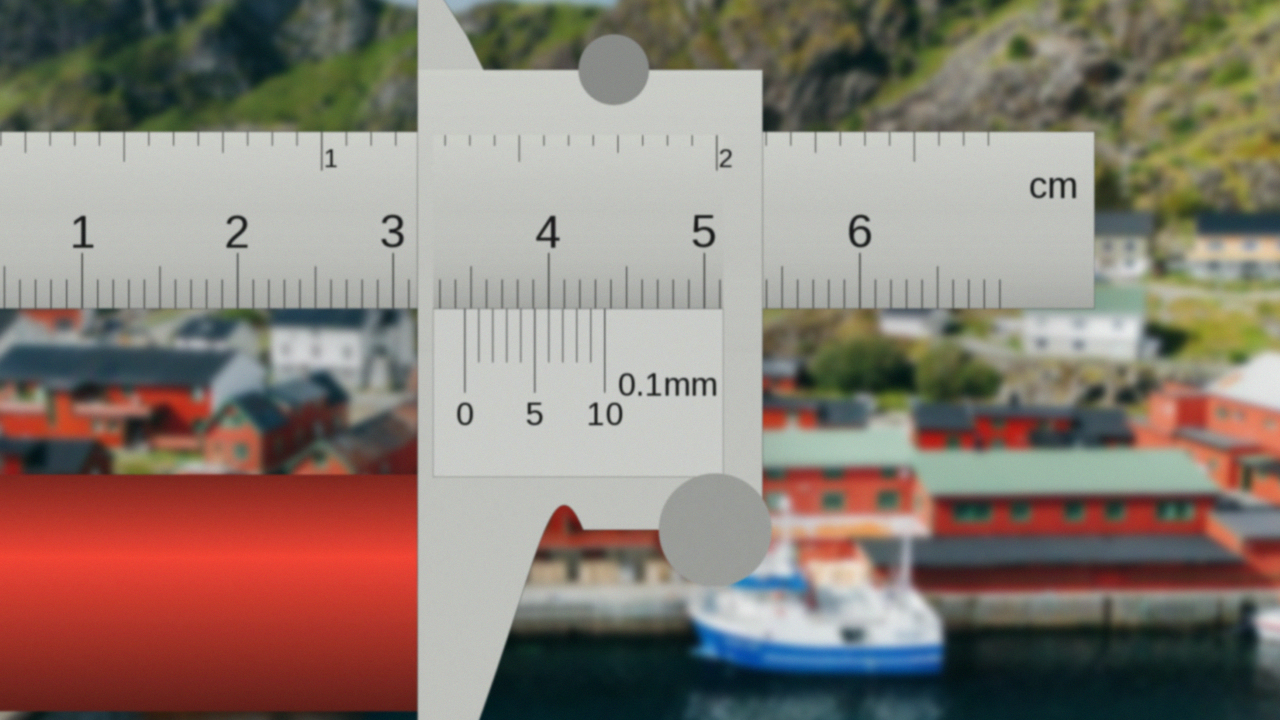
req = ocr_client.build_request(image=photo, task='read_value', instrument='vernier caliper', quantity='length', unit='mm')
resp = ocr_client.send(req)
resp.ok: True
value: 34.6 mm
